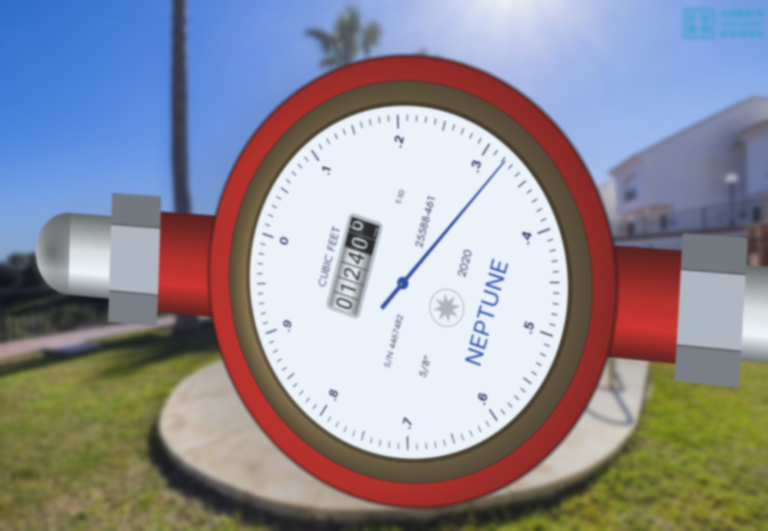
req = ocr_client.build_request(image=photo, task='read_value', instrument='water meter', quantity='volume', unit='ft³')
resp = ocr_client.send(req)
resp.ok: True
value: 12406.32 ft³
